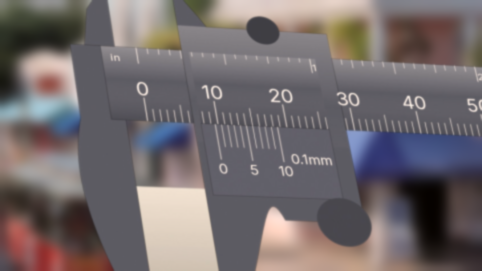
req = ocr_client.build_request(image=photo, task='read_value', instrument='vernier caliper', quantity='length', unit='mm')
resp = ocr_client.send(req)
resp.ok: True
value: 9.6 mm
